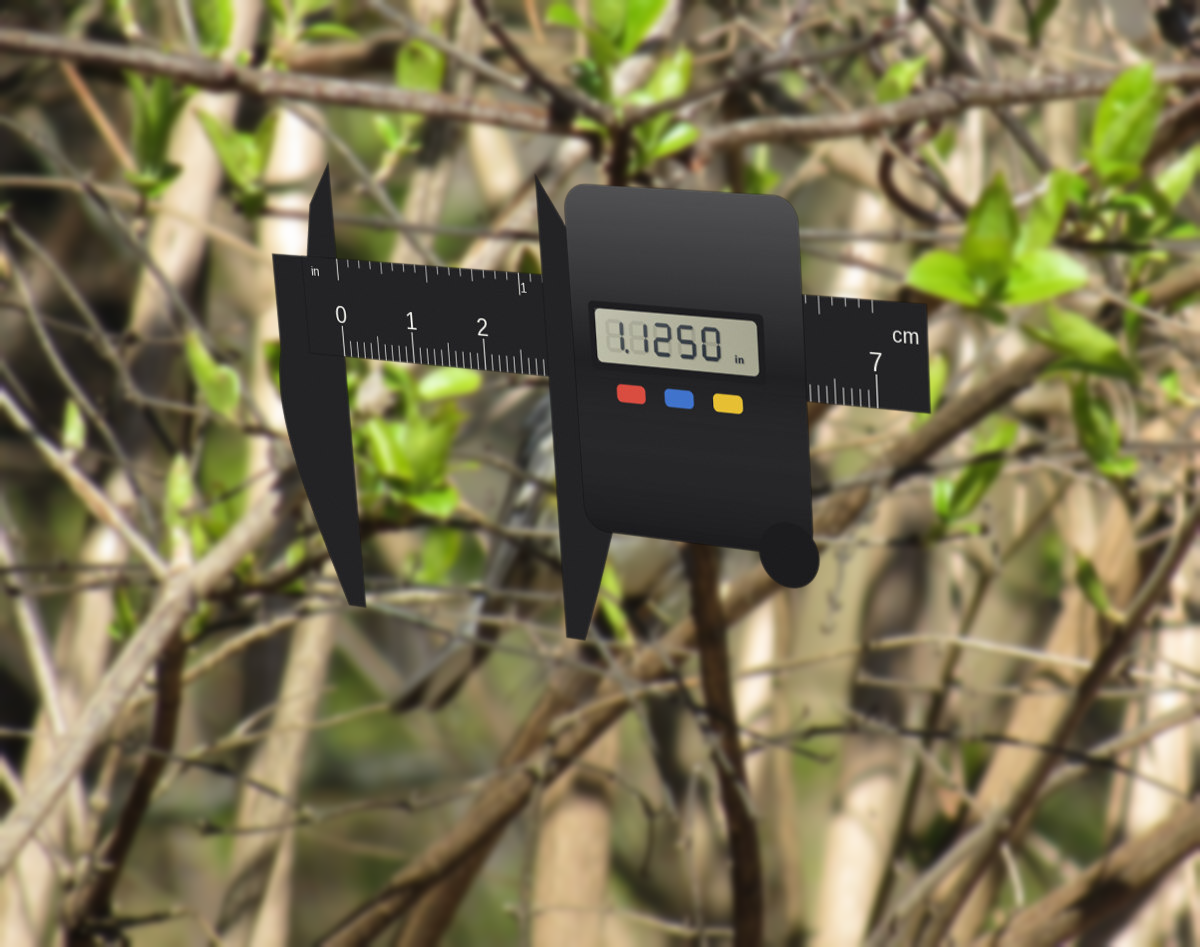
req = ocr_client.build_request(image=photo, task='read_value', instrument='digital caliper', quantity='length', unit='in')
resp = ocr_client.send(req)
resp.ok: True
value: 1.1250 in
